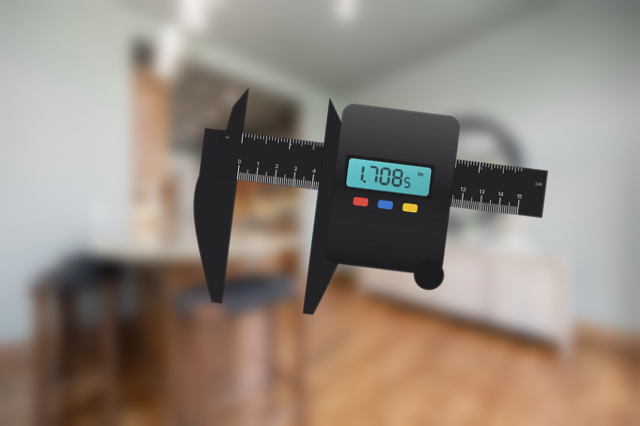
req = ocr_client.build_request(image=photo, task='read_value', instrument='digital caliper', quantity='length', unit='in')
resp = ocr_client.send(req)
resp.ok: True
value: 1.7085 in
